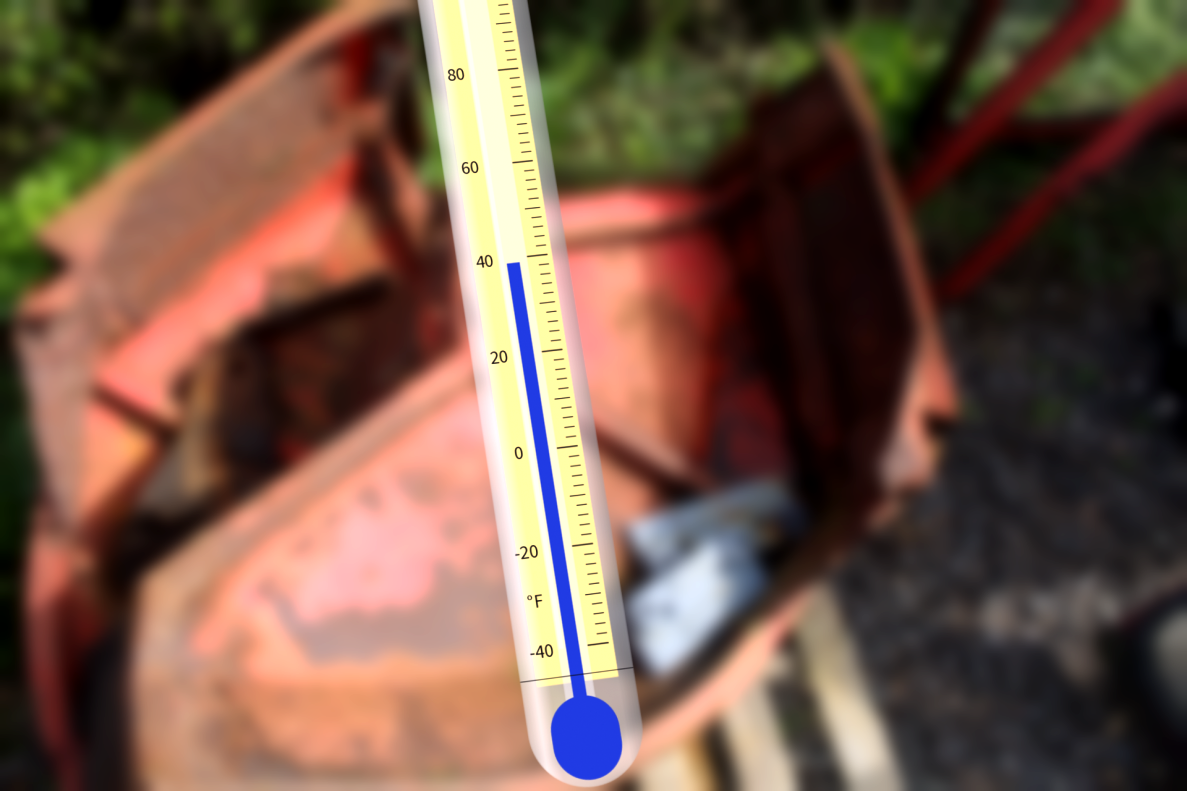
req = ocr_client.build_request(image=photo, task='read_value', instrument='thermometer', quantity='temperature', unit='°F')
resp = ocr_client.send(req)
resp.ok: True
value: 39 °F
